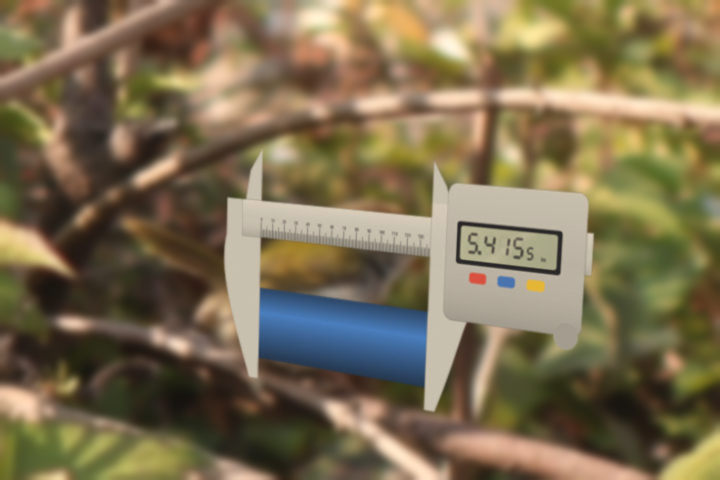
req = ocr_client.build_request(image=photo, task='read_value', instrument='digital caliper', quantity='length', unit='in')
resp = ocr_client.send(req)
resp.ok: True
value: 5.4155 in
